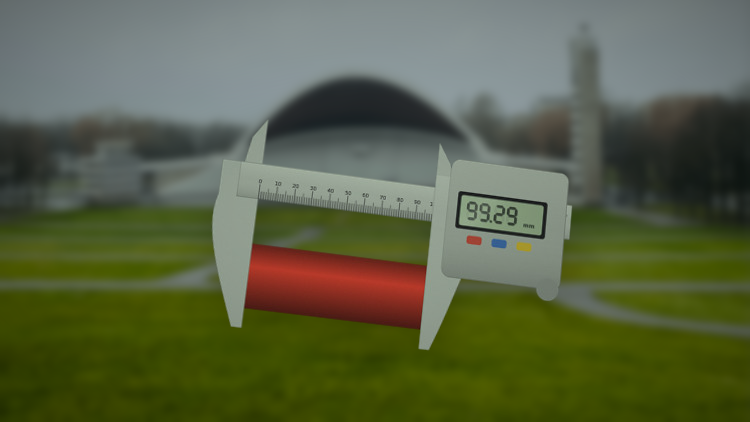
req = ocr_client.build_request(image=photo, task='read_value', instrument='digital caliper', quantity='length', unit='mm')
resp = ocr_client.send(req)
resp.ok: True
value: 99.29 mm
